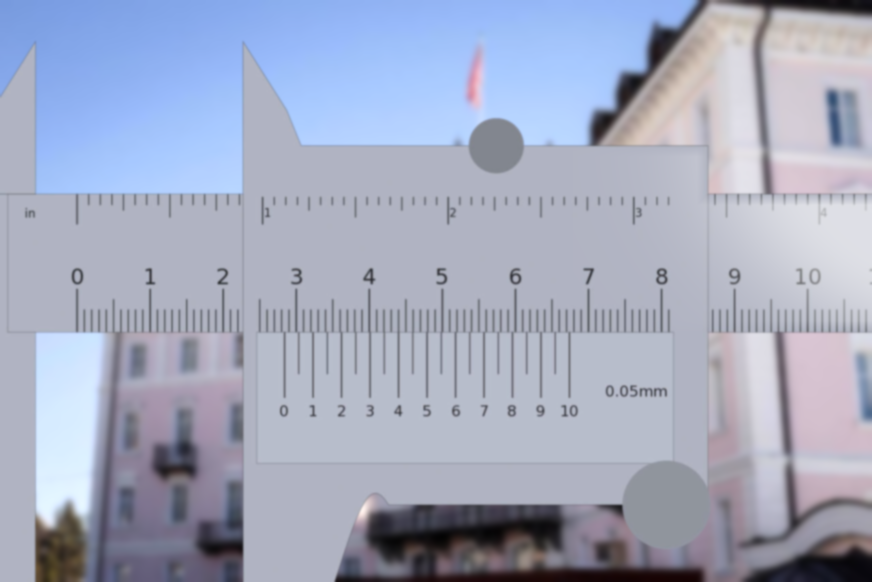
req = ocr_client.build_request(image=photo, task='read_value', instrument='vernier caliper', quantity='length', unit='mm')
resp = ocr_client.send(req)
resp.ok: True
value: 28.4 mm
